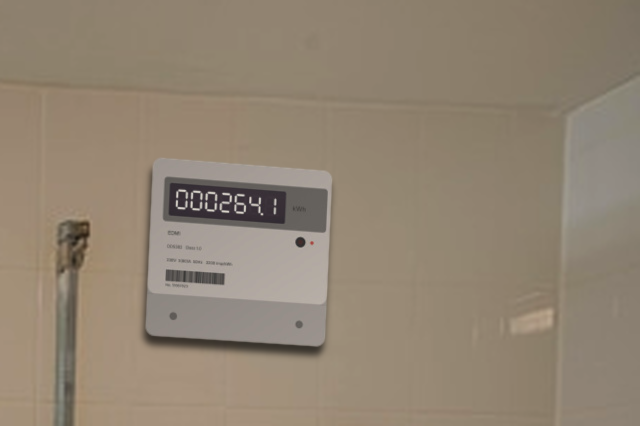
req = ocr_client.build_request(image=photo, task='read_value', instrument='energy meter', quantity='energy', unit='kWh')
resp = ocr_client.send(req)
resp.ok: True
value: 264.1 kWh
